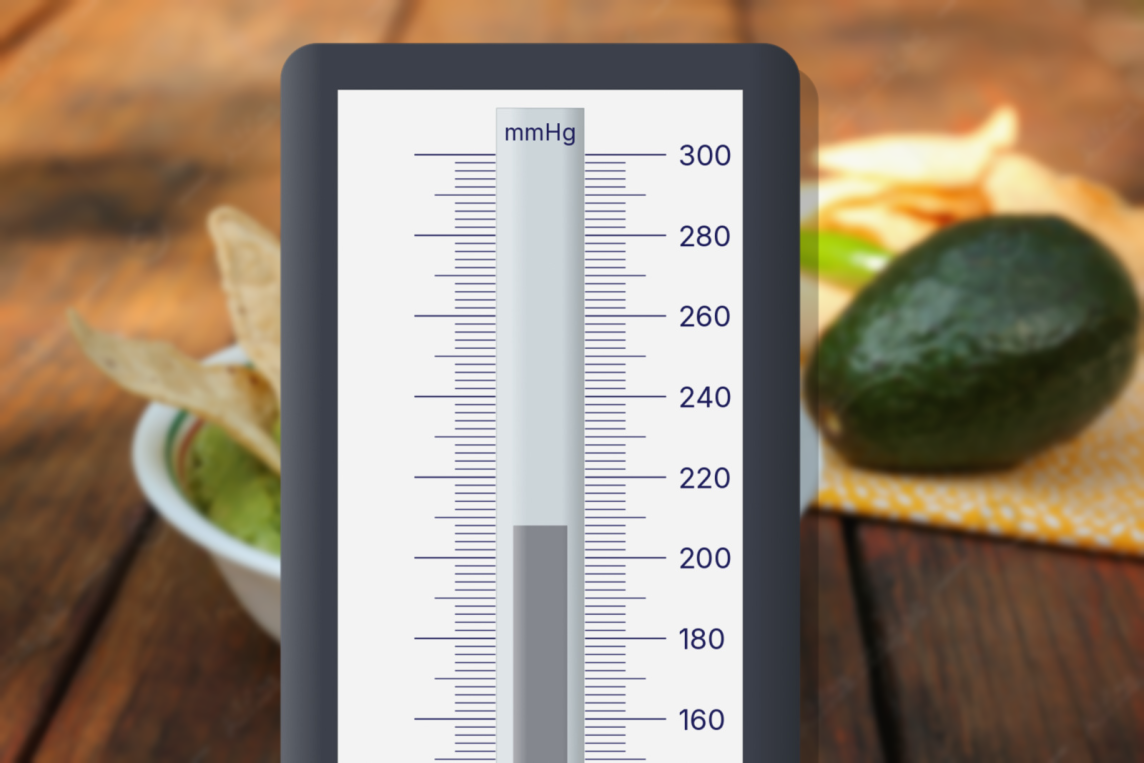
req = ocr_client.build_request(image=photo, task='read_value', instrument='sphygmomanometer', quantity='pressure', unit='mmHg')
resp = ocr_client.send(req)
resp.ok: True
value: 208 mmHg
